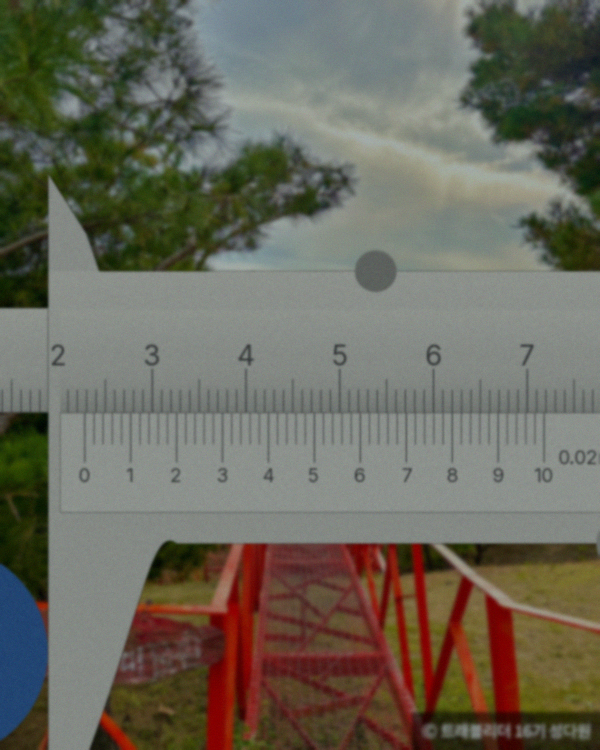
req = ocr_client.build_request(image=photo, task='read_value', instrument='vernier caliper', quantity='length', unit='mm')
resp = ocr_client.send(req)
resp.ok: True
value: 22.8 mm
